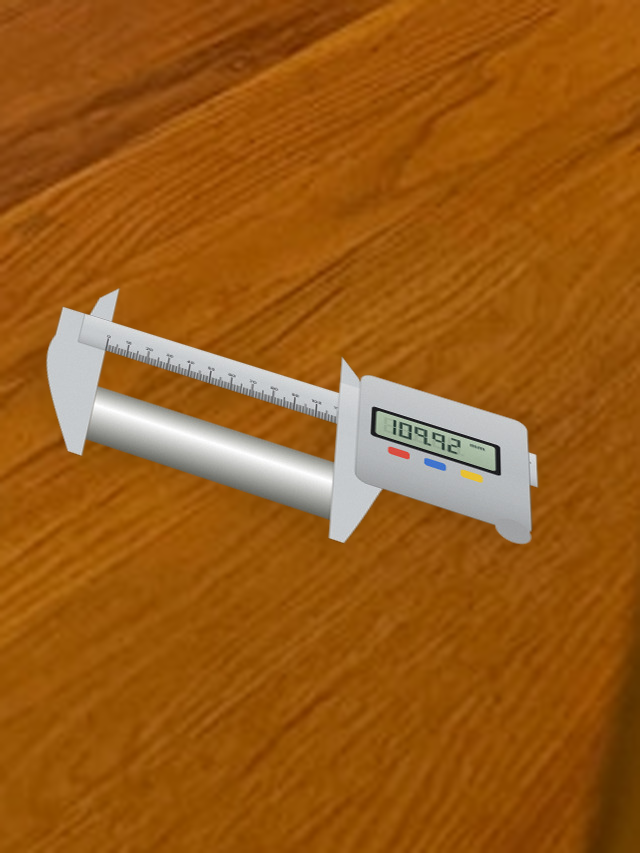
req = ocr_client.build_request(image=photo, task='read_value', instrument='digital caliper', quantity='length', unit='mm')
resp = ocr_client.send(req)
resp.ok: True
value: 109.92 mm
